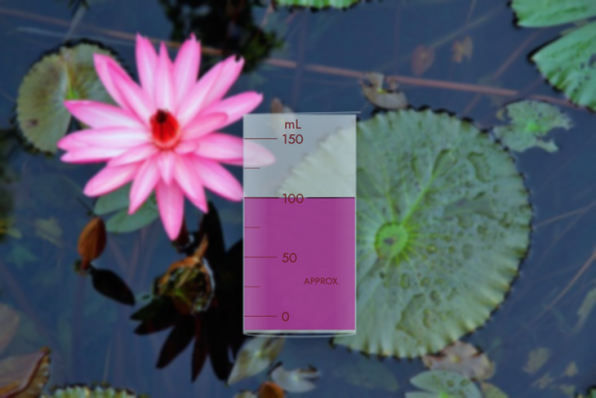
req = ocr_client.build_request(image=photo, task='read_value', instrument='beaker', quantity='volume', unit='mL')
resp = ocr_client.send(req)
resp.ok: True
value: 100 mL
